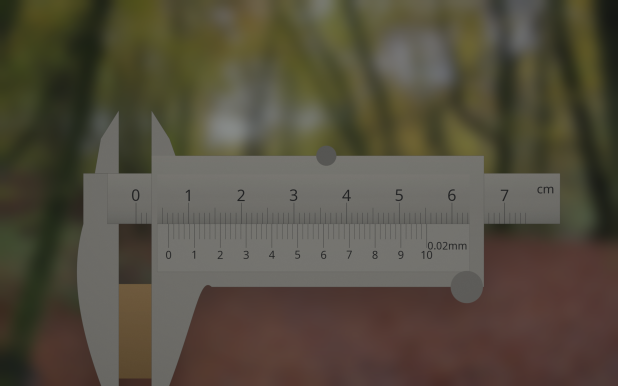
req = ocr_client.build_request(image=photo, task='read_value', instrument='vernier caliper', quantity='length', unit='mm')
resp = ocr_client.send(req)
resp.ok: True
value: 6.2 mm
